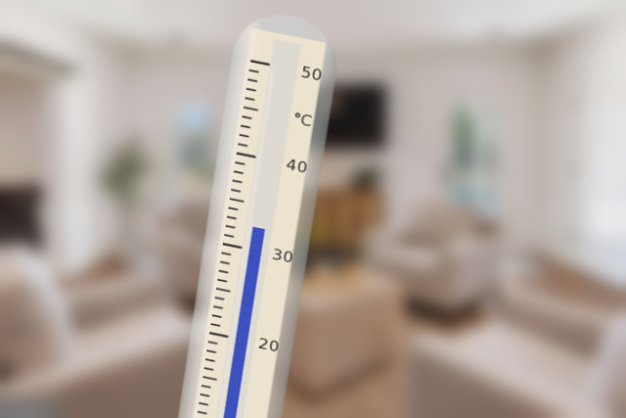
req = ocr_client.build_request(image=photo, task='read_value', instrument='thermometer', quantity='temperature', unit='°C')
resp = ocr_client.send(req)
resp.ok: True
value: 32.5 °C
